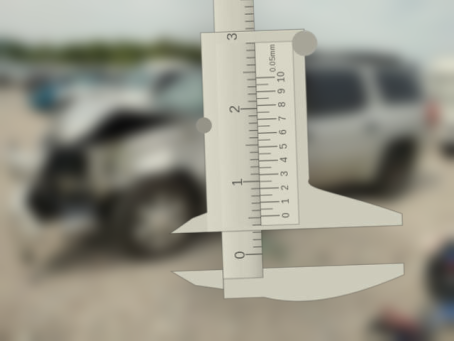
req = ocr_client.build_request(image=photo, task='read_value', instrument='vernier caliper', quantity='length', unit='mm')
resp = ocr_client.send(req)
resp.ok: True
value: 5.2 mm
